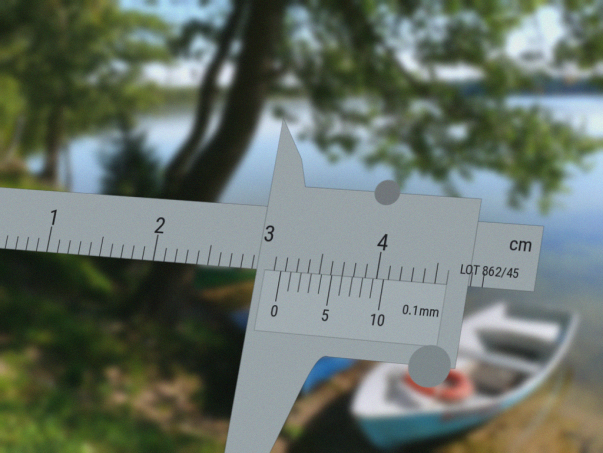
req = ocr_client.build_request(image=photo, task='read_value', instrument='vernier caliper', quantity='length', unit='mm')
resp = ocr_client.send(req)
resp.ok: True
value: 31.6 mm
